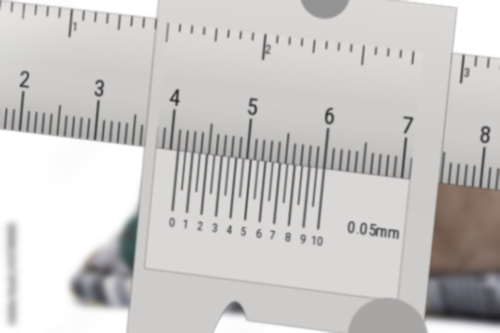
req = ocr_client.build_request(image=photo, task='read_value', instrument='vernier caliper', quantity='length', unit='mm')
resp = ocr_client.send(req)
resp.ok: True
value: 41.0 mm
